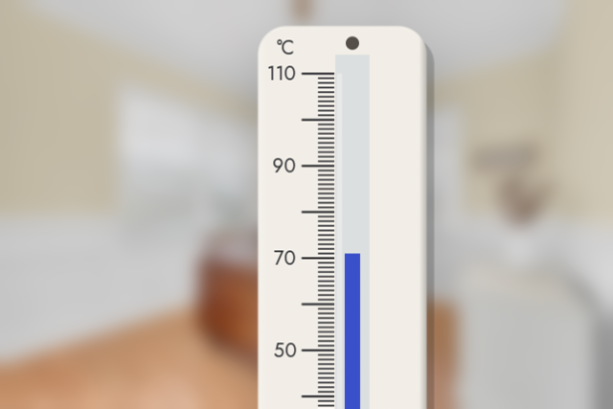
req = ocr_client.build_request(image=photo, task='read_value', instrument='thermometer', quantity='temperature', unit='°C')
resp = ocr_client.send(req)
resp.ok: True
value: 71 °C
